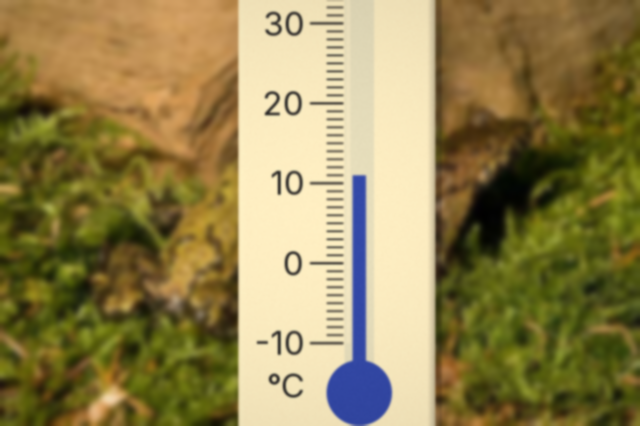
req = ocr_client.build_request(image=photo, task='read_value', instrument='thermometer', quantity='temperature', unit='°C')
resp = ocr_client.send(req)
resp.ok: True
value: 11 °C
